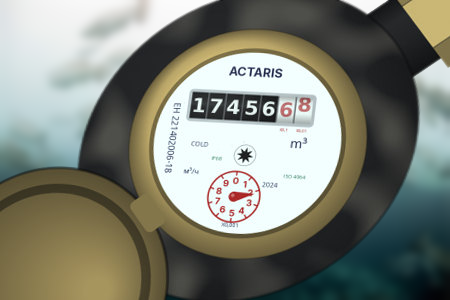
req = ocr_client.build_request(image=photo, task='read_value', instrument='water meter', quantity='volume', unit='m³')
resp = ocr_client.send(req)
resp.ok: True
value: 17456.682 m³
